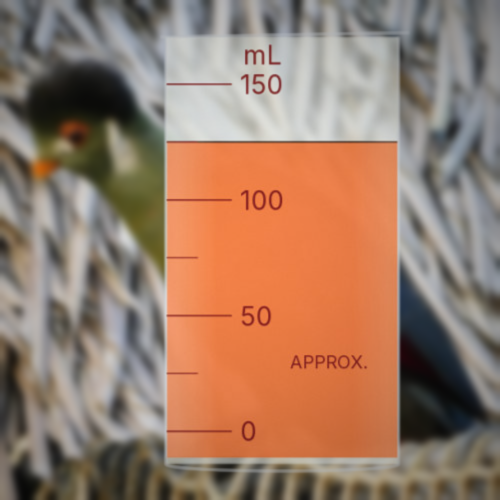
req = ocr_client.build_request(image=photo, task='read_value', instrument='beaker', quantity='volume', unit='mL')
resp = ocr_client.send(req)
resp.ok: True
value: 125 mL
